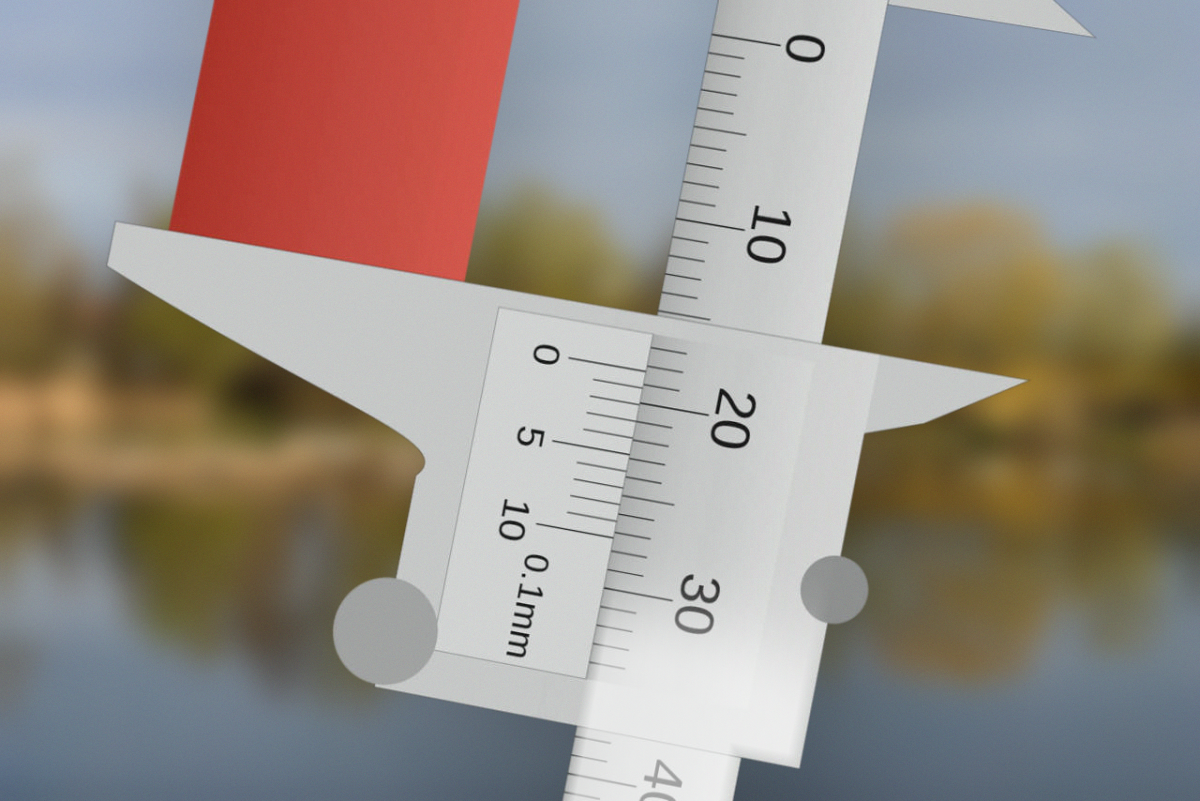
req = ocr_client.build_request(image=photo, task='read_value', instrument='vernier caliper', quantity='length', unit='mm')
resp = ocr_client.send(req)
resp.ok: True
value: 18.3 mm
